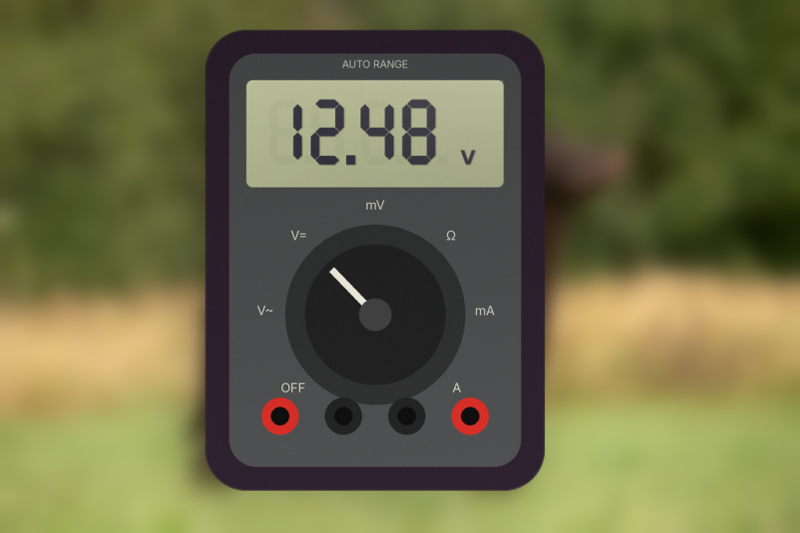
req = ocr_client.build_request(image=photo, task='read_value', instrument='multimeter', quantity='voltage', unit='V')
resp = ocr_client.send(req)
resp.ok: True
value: 12.48 V
